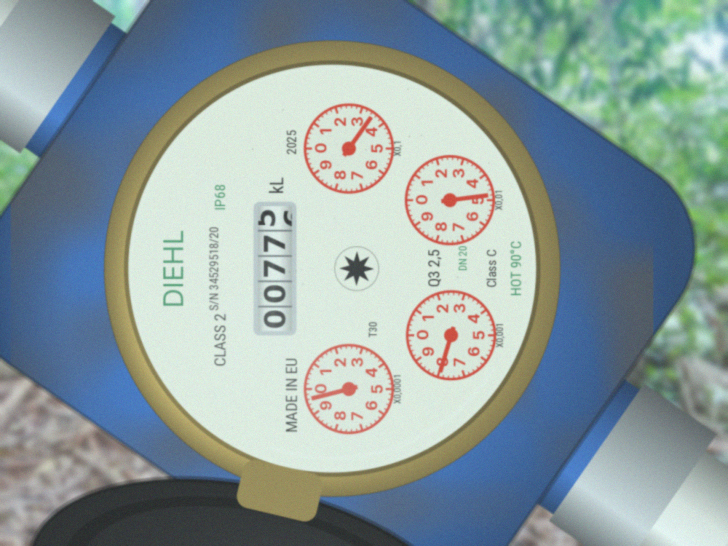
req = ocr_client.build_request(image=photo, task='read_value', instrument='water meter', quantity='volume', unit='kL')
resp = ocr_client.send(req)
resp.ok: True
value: 775.3479 kL
